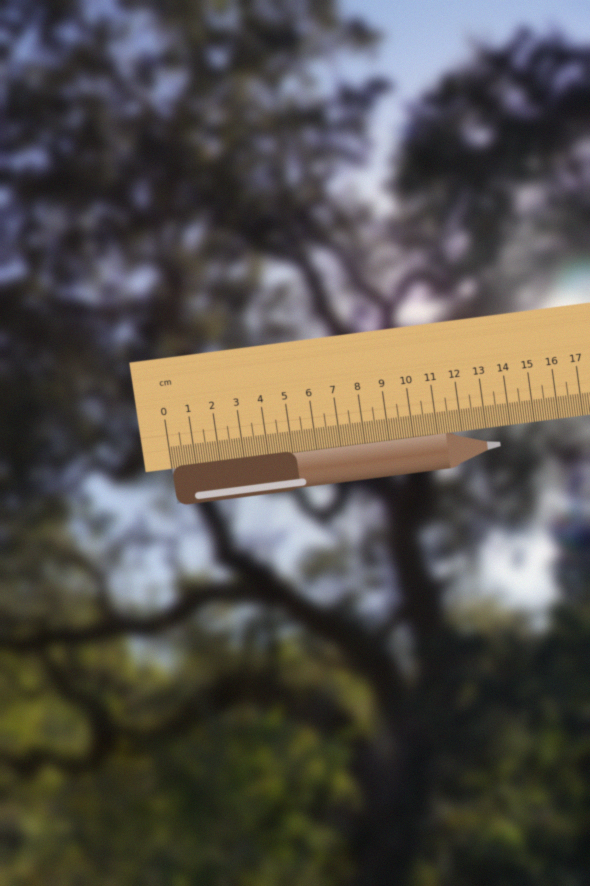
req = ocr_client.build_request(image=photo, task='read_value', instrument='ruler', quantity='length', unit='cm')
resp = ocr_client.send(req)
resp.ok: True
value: 13.5 cm
